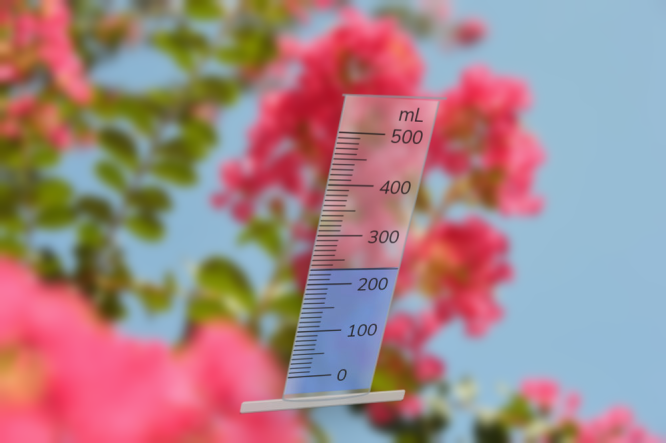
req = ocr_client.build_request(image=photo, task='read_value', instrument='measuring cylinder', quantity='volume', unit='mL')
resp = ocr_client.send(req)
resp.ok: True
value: 230 mL
